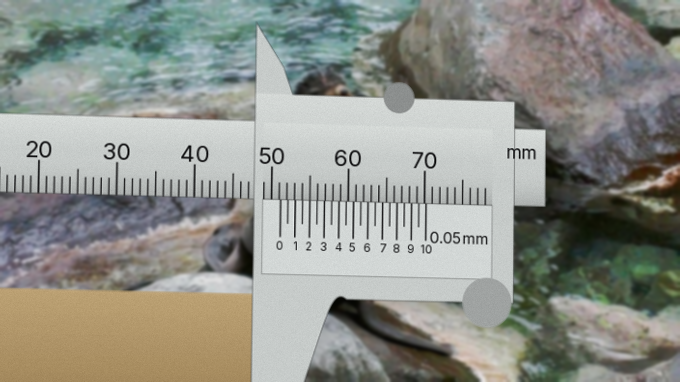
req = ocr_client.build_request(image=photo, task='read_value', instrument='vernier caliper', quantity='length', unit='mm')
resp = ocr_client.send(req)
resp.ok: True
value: 51.2 mm
